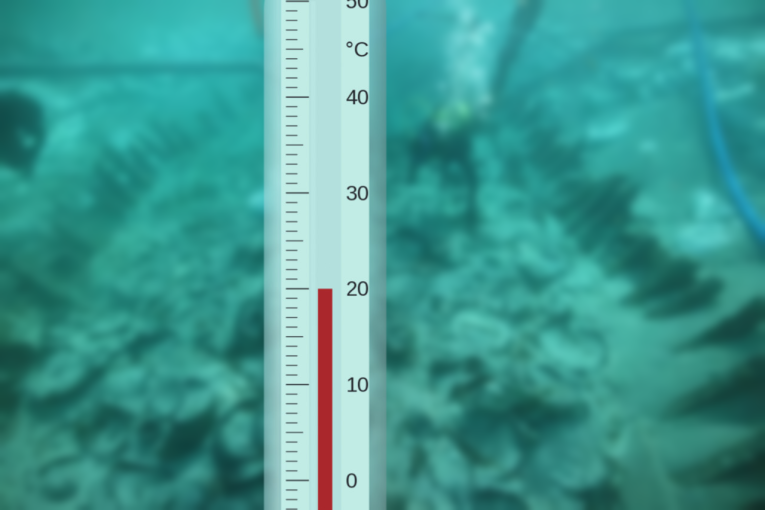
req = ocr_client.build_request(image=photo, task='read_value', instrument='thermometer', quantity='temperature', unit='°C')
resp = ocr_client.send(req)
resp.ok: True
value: 20 °C
